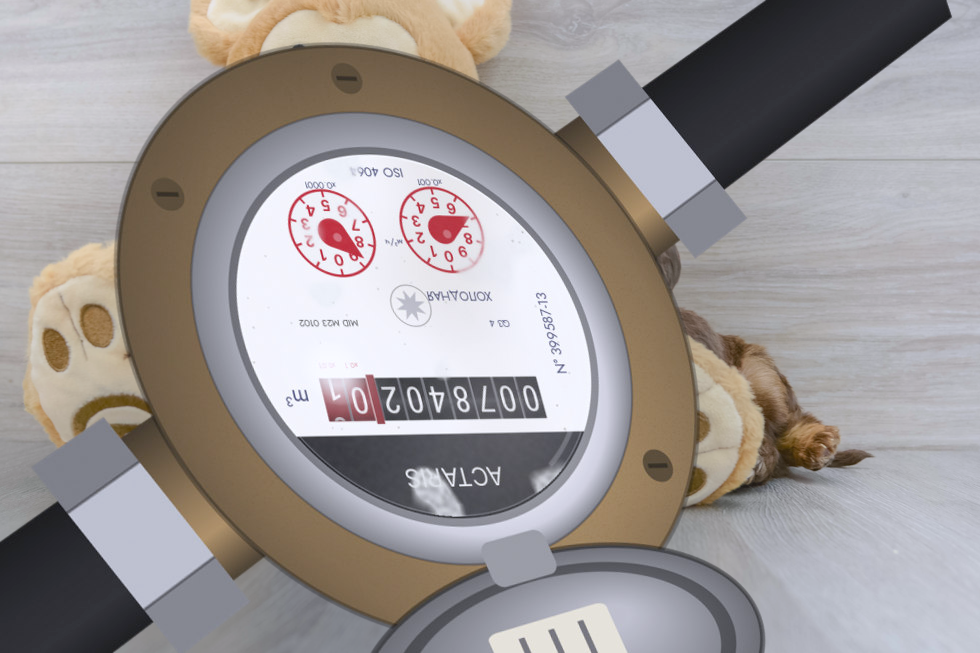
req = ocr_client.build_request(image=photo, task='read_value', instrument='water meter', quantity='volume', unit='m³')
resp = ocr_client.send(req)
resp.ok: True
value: 78402.0068 m³
